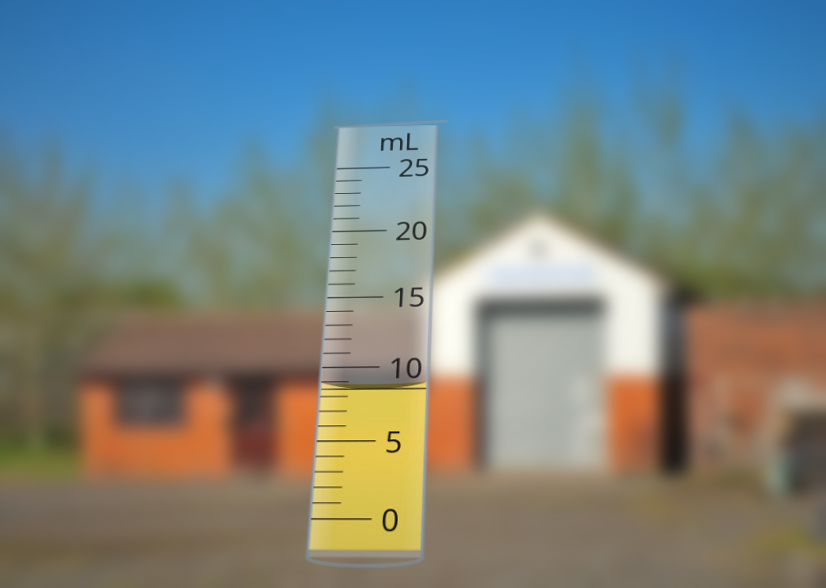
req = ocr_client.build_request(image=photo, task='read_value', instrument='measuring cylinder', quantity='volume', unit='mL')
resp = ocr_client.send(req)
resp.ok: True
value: 8.5 mL
